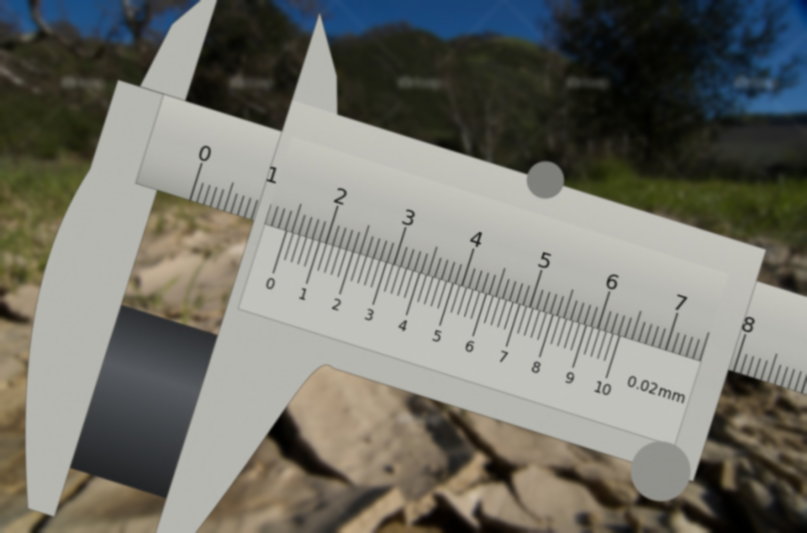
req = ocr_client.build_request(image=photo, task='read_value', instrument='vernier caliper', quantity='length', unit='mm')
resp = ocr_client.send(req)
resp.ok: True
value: 14.2 mm
